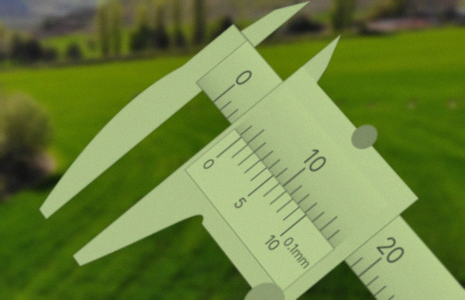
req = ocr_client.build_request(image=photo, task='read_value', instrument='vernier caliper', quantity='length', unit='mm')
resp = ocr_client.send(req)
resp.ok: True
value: 4.2 mm
